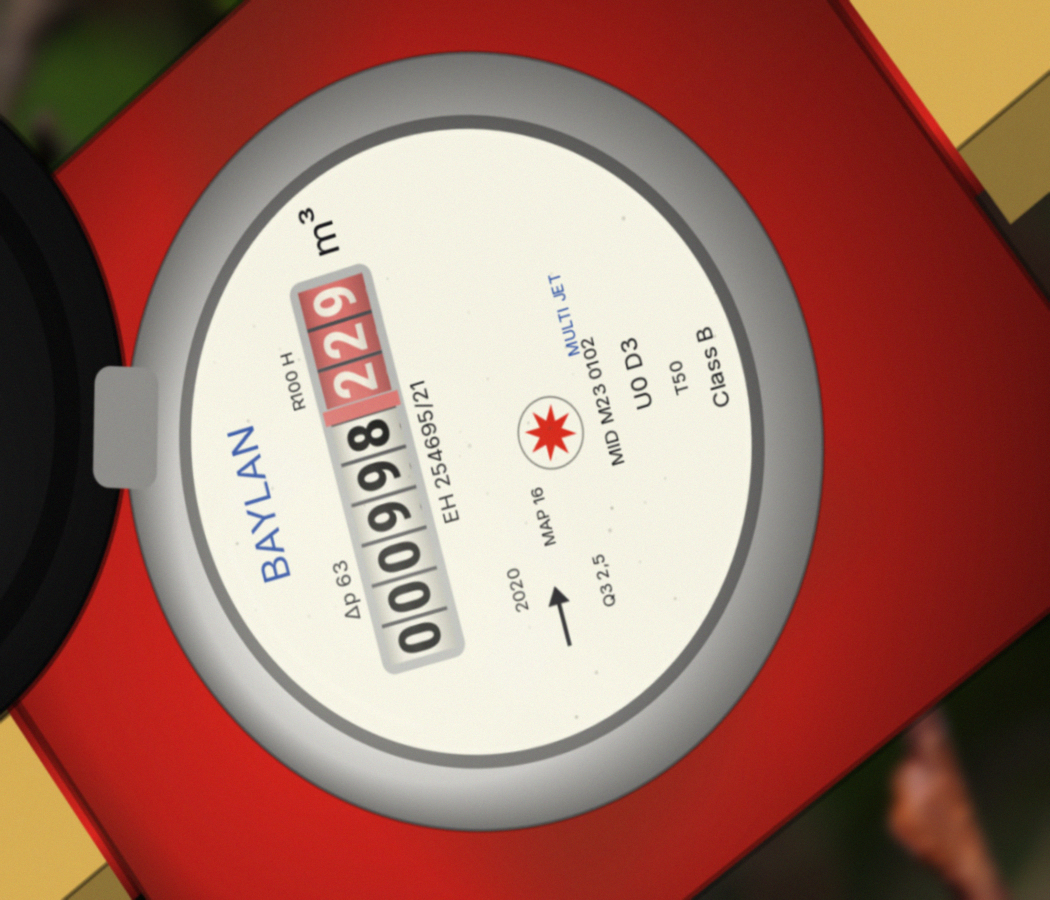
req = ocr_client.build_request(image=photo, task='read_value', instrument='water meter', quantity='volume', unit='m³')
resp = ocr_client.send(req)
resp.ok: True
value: 998.229 m³
